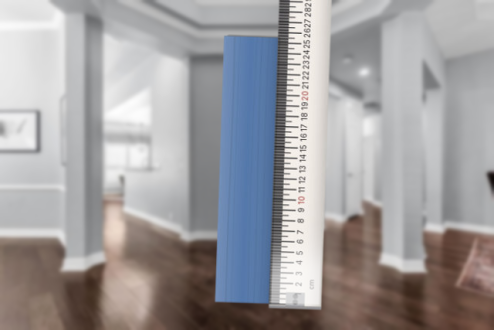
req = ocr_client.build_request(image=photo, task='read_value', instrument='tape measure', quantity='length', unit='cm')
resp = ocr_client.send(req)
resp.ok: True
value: 25.5 cm
